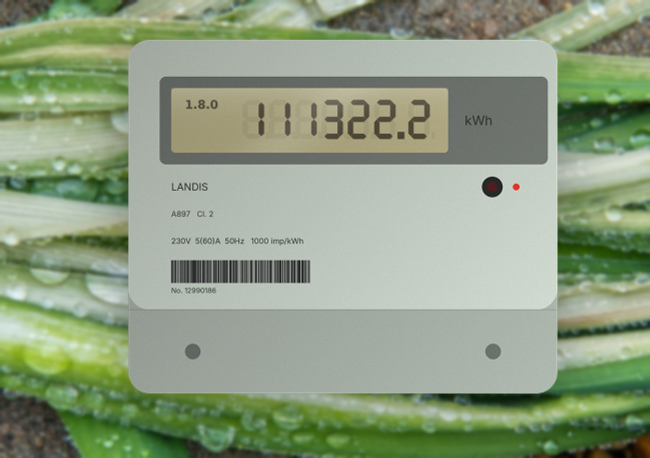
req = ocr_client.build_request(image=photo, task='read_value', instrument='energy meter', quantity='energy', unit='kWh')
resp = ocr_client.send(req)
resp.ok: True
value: 111322.2 kWh
